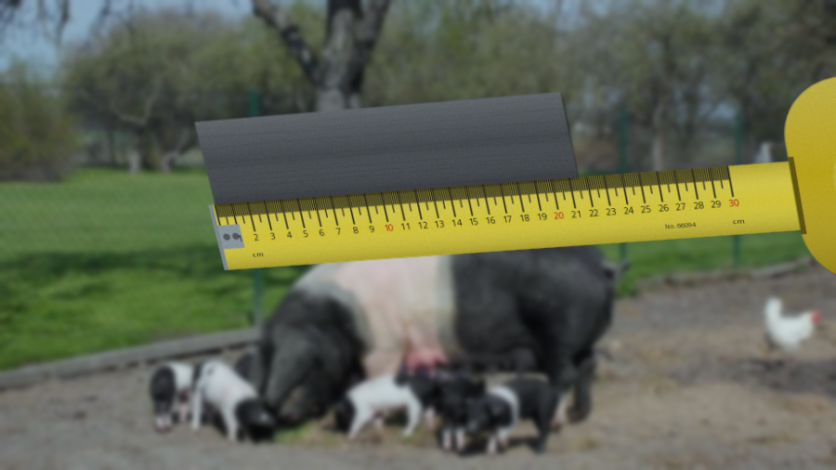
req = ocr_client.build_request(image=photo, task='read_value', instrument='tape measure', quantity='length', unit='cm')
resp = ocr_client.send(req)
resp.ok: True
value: 21.5 cm
